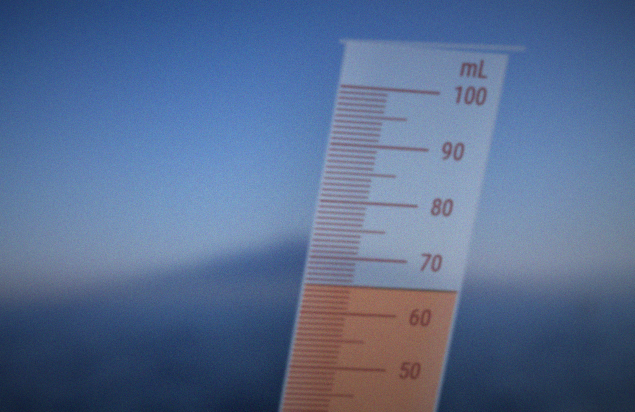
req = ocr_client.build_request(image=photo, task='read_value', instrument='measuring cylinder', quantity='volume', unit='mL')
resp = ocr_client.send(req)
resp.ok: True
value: 65 mL
